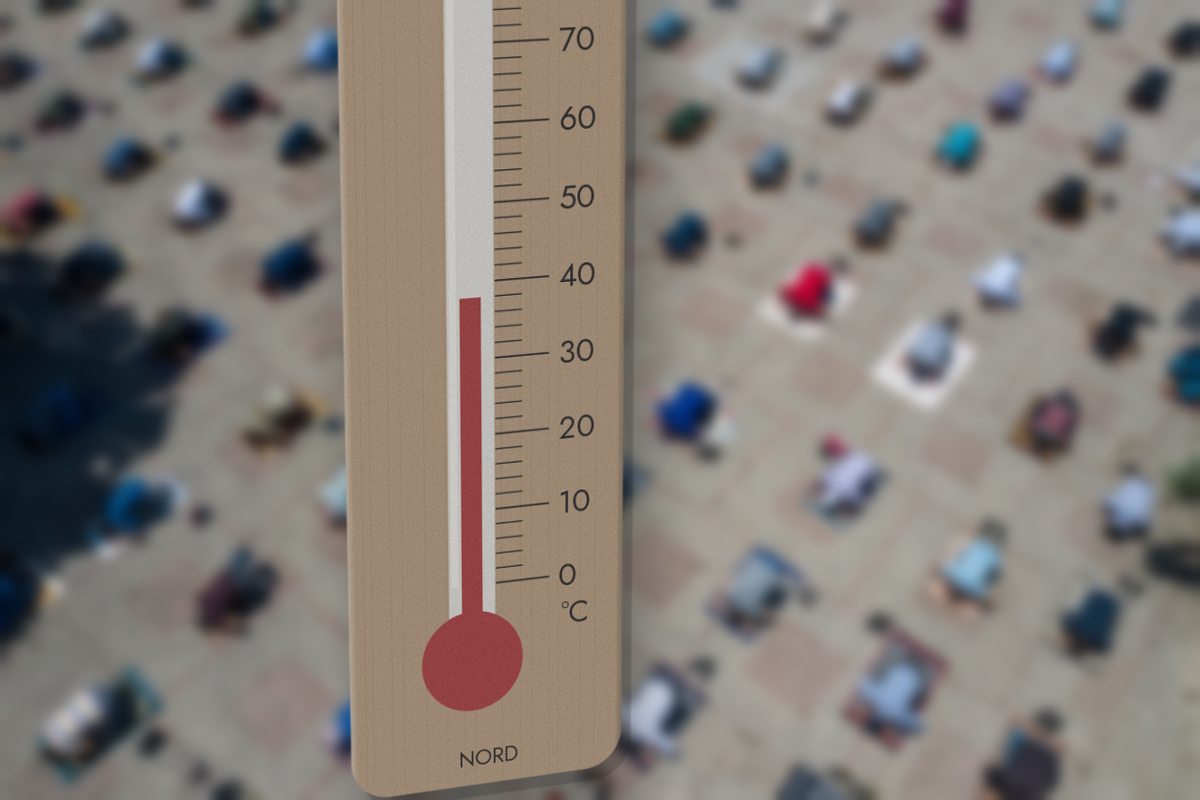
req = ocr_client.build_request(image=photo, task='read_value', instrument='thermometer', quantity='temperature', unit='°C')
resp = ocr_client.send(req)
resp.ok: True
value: 38 °C
